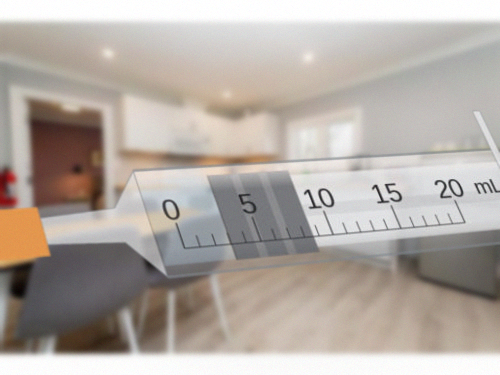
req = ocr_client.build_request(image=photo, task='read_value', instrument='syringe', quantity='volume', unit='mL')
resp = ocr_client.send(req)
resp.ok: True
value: 3 mL
